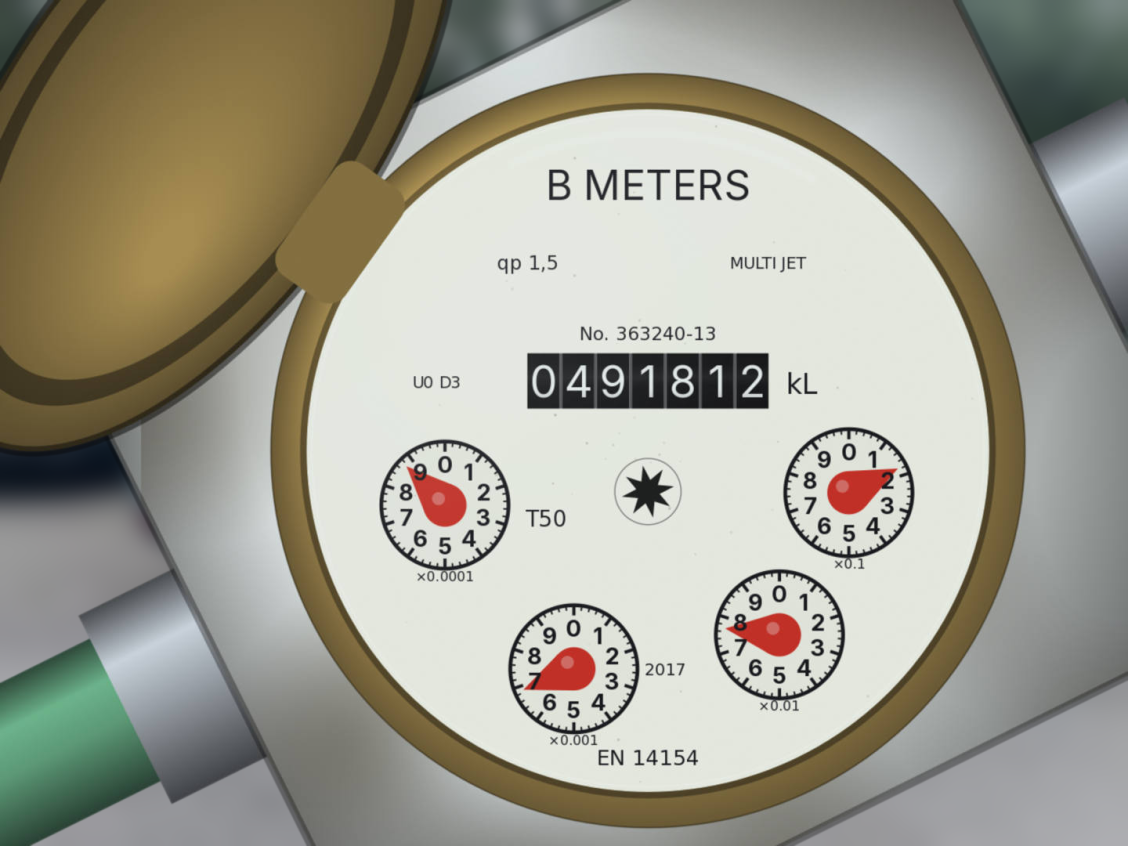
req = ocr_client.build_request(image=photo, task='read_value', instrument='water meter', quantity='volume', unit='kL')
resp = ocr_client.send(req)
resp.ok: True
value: 491812.1768 kL
